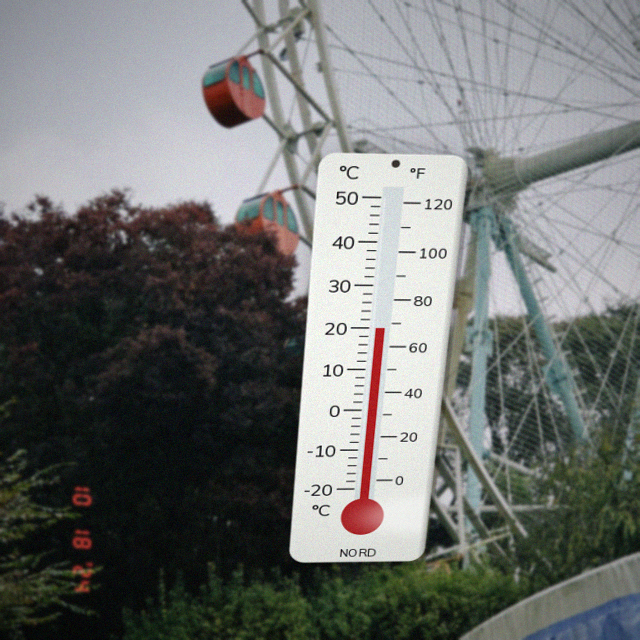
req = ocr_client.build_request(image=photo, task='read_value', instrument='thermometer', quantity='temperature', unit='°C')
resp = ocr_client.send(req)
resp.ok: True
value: 20 °C
